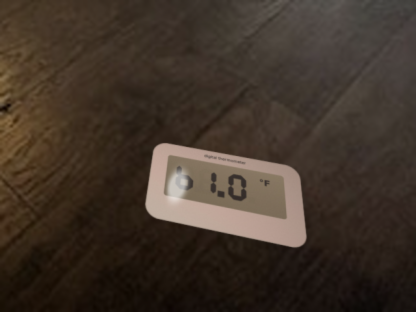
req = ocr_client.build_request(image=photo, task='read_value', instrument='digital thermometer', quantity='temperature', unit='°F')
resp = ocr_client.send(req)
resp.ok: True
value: 61.0 °F
